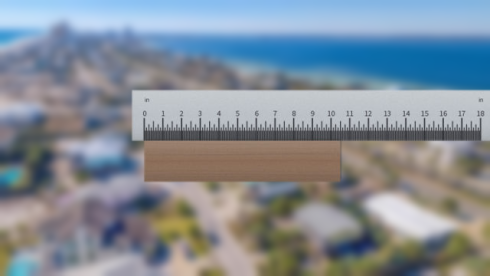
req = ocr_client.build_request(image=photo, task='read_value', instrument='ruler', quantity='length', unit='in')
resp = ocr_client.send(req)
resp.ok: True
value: 10.5 in
